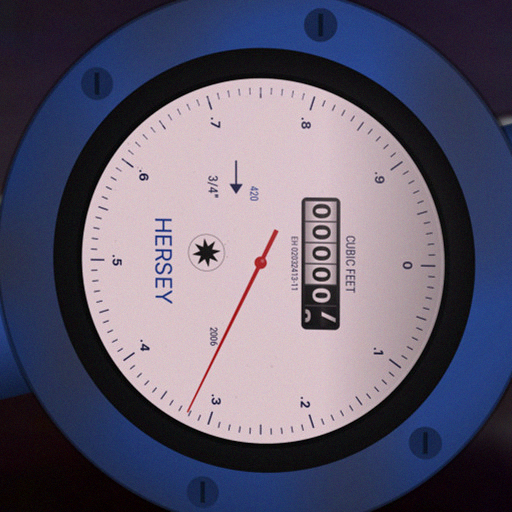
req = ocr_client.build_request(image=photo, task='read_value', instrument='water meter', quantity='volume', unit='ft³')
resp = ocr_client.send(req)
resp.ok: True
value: 7.32 ft³
